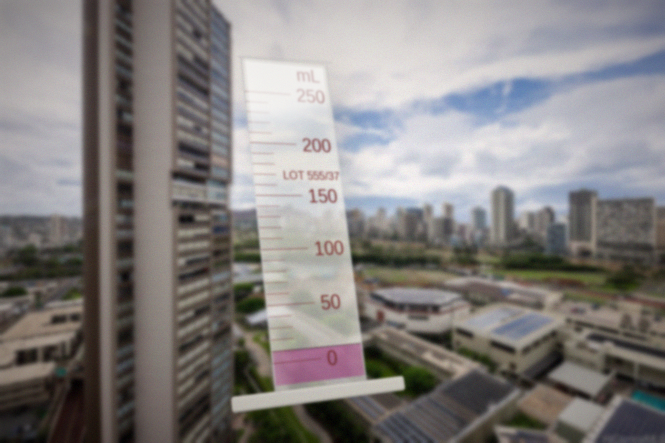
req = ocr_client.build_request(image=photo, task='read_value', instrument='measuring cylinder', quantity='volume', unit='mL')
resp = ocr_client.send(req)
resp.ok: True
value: 10 mL
